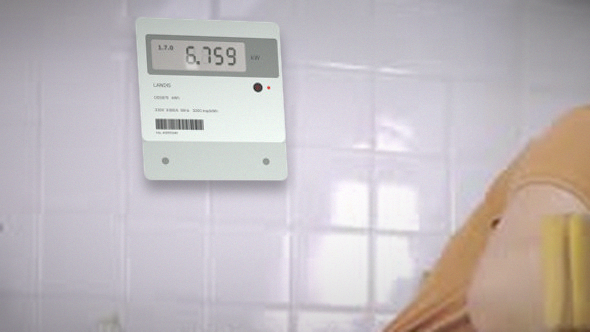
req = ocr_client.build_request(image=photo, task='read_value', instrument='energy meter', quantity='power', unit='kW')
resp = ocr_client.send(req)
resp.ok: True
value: 6.759 kW
